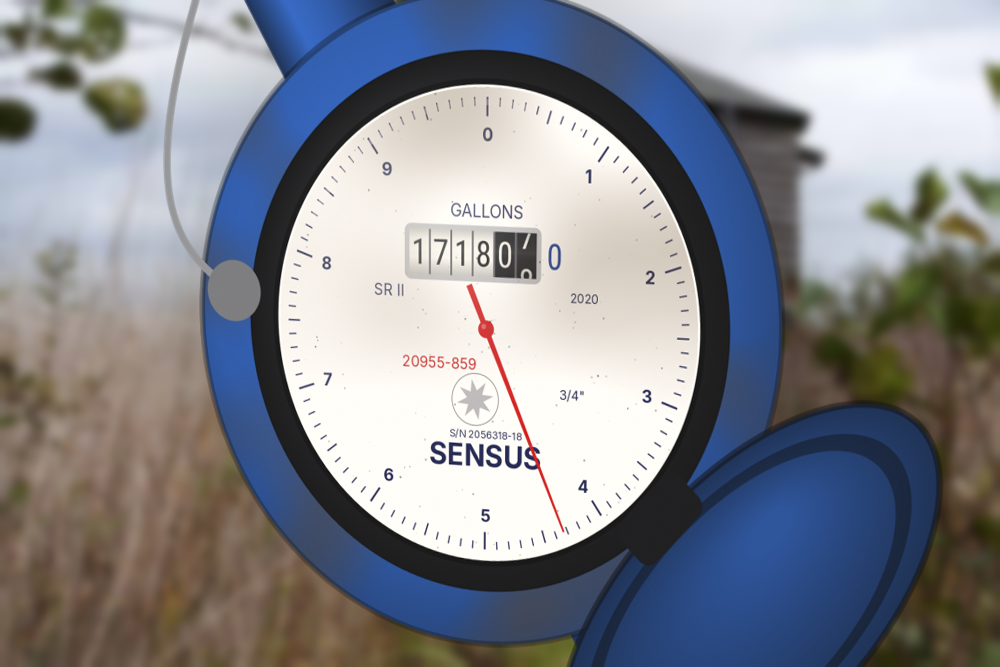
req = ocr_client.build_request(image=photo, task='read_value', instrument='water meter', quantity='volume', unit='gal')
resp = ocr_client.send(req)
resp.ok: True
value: 1718074.3 gal
